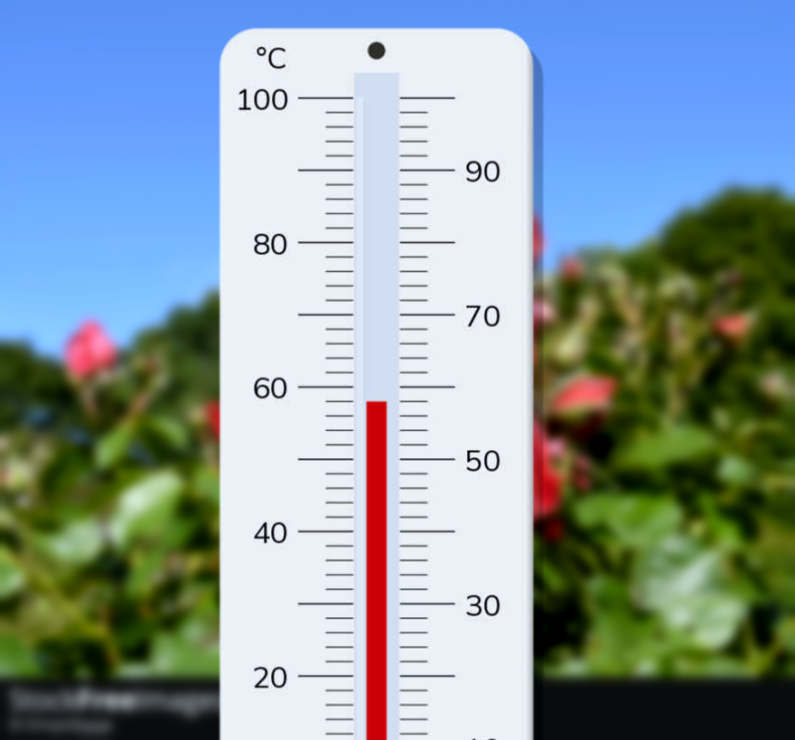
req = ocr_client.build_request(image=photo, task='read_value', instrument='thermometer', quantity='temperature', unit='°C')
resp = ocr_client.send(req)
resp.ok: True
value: 58 °C
